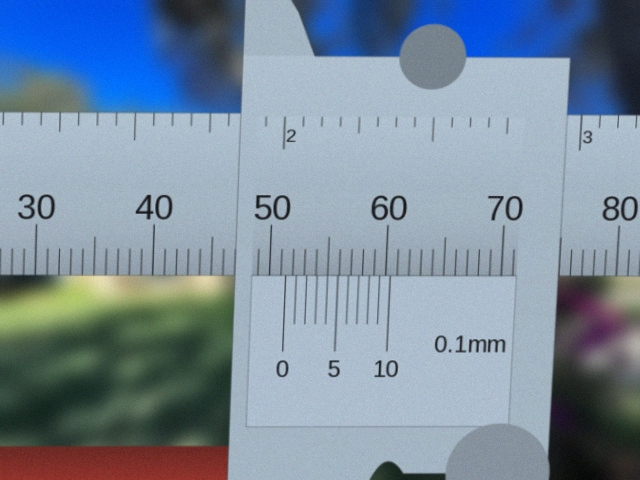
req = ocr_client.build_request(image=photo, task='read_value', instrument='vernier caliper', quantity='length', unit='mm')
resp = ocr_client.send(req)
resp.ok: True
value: 51.4 mm
